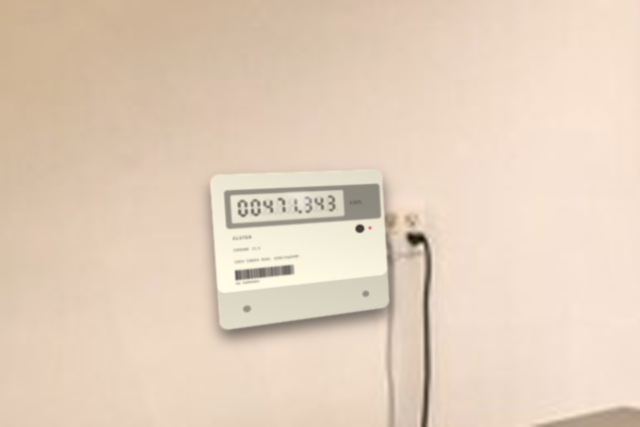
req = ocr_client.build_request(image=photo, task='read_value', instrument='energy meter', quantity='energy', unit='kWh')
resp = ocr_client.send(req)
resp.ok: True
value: 471.343 kWh
